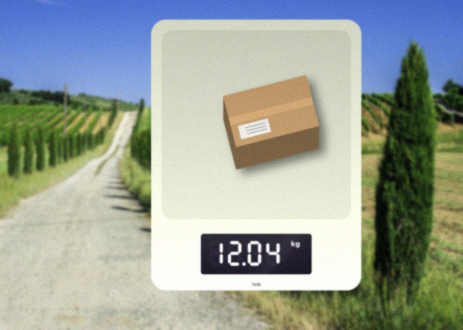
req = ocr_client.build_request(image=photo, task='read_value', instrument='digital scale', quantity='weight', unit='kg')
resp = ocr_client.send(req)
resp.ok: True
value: 12.04 kg
